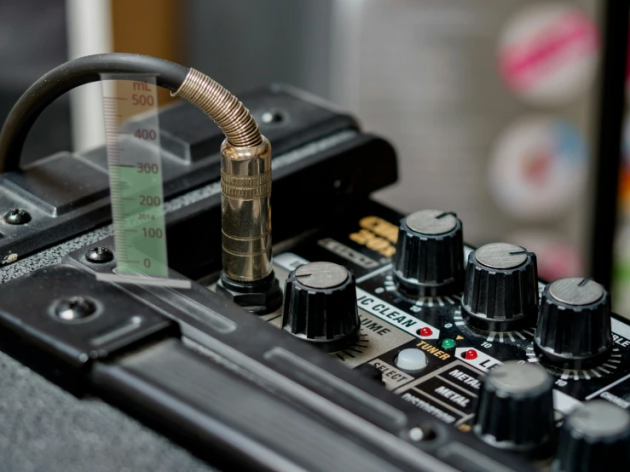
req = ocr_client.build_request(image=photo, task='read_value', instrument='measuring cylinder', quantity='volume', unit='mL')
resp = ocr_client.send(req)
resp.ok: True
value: 300 mL
